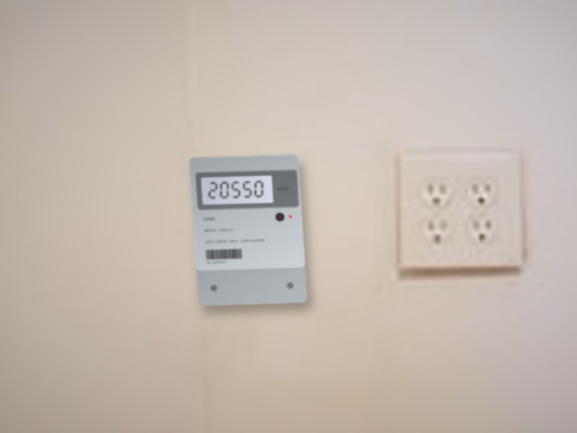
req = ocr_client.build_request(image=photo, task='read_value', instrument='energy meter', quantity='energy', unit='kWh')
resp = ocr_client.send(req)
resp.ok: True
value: 20550 kWh
